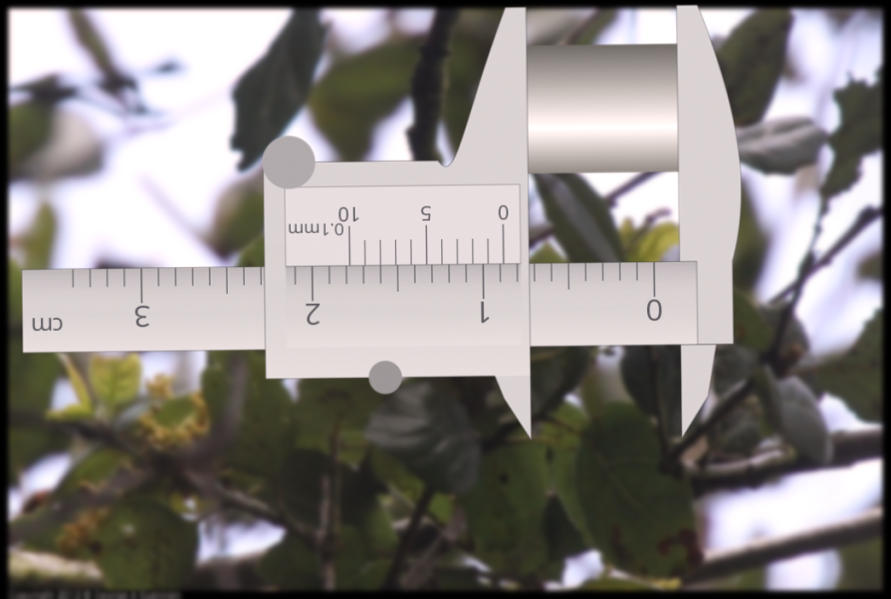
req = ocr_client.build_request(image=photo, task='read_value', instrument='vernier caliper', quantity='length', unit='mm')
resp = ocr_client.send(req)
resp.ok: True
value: 8.8 mm
